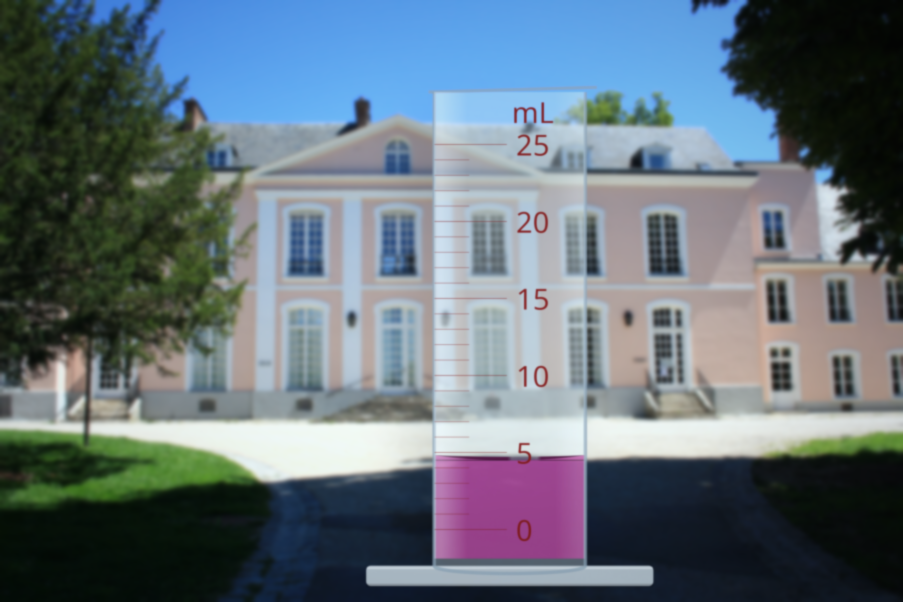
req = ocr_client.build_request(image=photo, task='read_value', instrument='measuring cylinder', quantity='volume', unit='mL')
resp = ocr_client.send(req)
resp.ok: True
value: 4.5 mL
